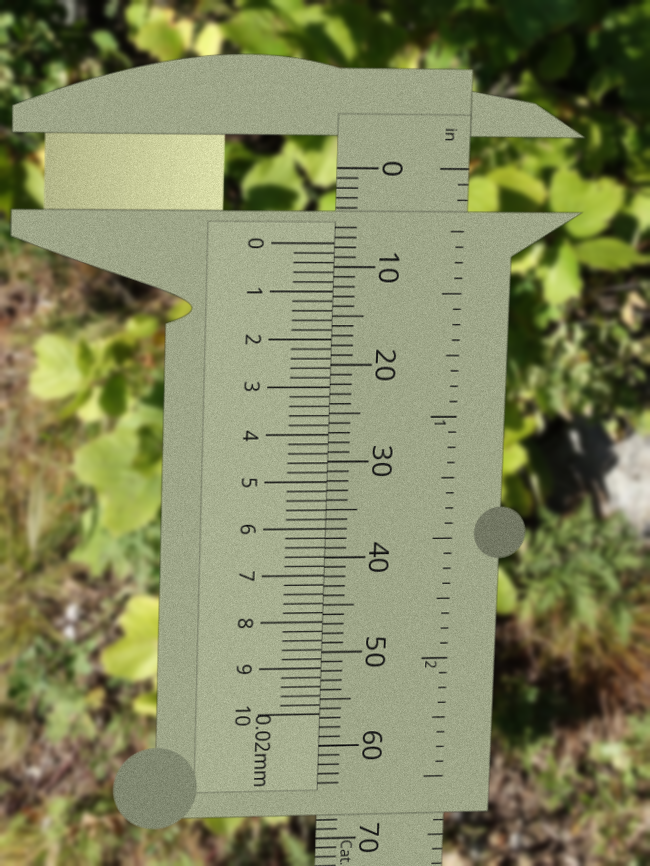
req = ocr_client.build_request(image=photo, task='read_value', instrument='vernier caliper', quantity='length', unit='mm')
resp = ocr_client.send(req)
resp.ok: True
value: 7.6 mm
